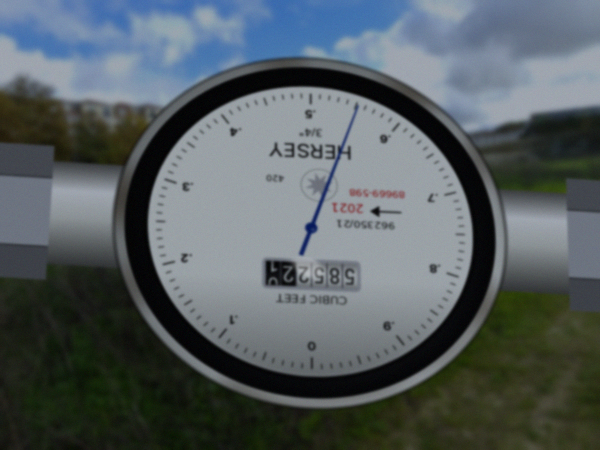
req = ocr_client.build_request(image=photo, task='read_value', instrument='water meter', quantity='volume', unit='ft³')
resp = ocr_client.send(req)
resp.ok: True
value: 585220.55 ft³
